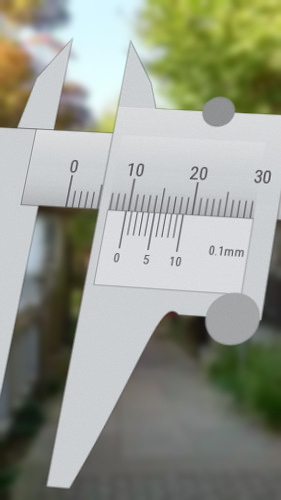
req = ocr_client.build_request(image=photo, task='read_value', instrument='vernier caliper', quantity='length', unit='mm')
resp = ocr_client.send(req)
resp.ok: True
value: 9.6 mm
